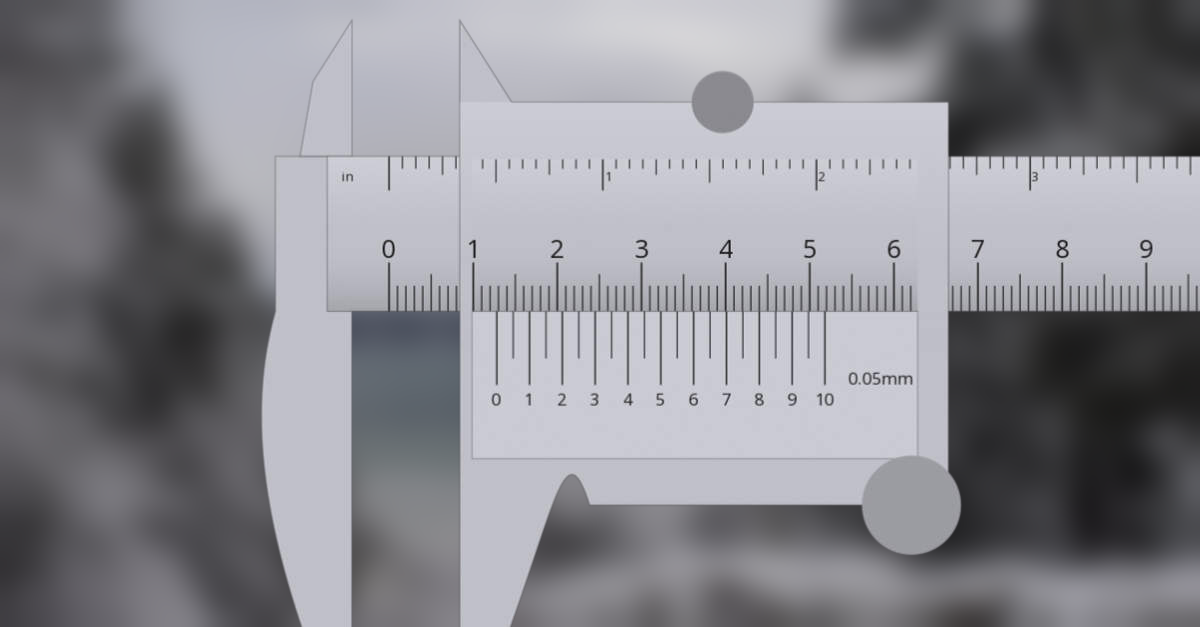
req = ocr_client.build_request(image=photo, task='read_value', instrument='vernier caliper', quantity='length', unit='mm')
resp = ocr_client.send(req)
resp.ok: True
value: 12.8 mm
